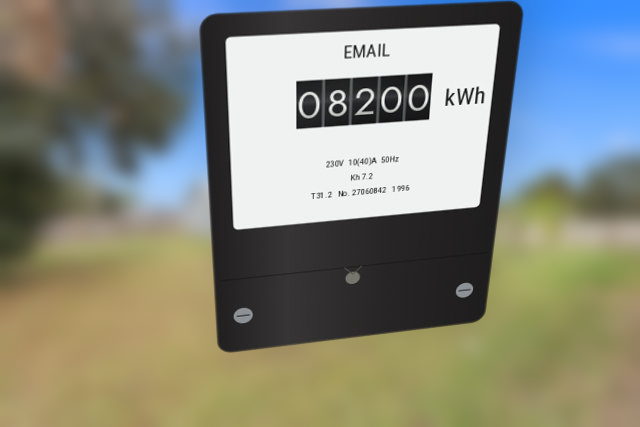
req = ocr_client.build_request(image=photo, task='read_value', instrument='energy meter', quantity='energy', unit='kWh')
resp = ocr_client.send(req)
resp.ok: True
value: 8200 kWh
